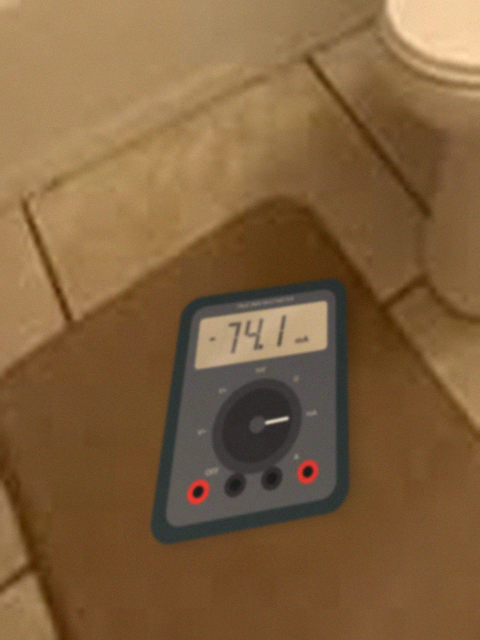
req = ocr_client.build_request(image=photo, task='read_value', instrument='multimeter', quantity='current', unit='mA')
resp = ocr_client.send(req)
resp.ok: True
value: -74.1 mA
